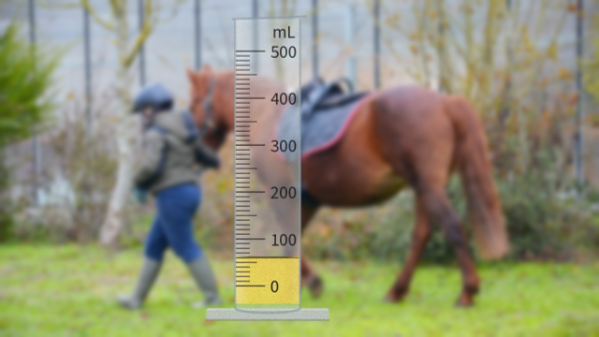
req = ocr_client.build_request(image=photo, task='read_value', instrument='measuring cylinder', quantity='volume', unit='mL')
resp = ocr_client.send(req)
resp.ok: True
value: 60 mL
